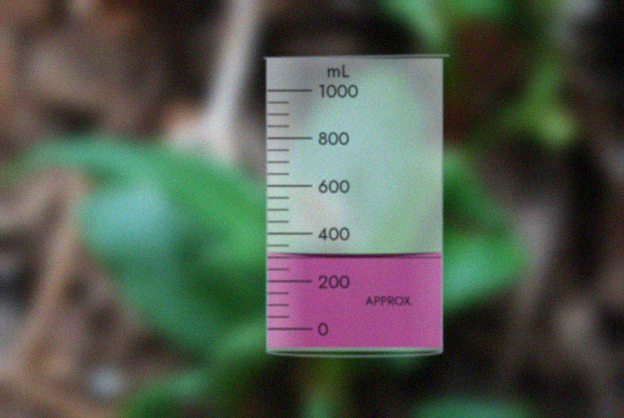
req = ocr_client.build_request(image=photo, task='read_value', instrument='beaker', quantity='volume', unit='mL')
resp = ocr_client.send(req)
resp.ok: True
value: 300 mL
